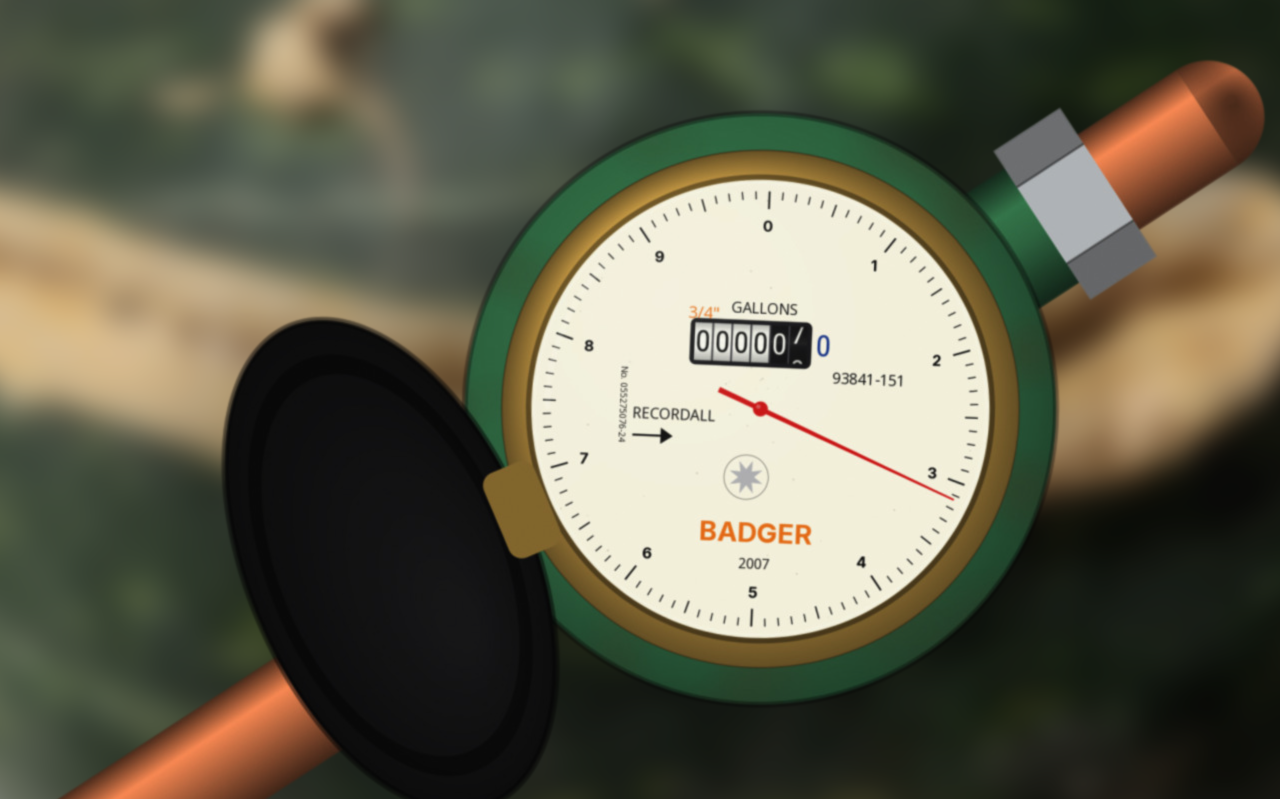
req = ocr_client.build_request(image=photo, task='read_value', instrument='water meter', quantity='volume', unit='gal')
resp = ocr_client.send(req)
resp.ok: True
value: 73.1 gal
